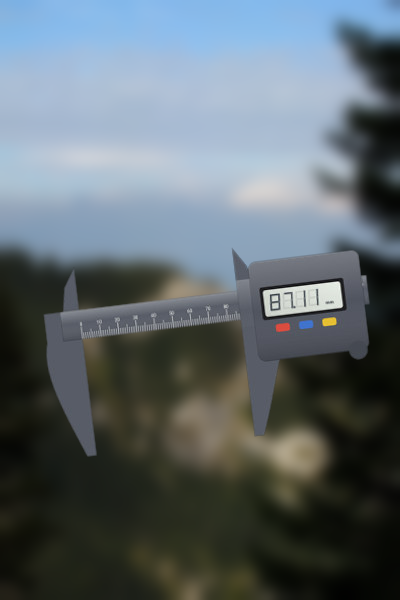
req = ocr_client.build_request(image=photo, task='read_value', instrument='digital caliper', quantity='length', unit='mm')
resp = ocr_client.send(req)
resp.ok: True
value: 87.11 mm
